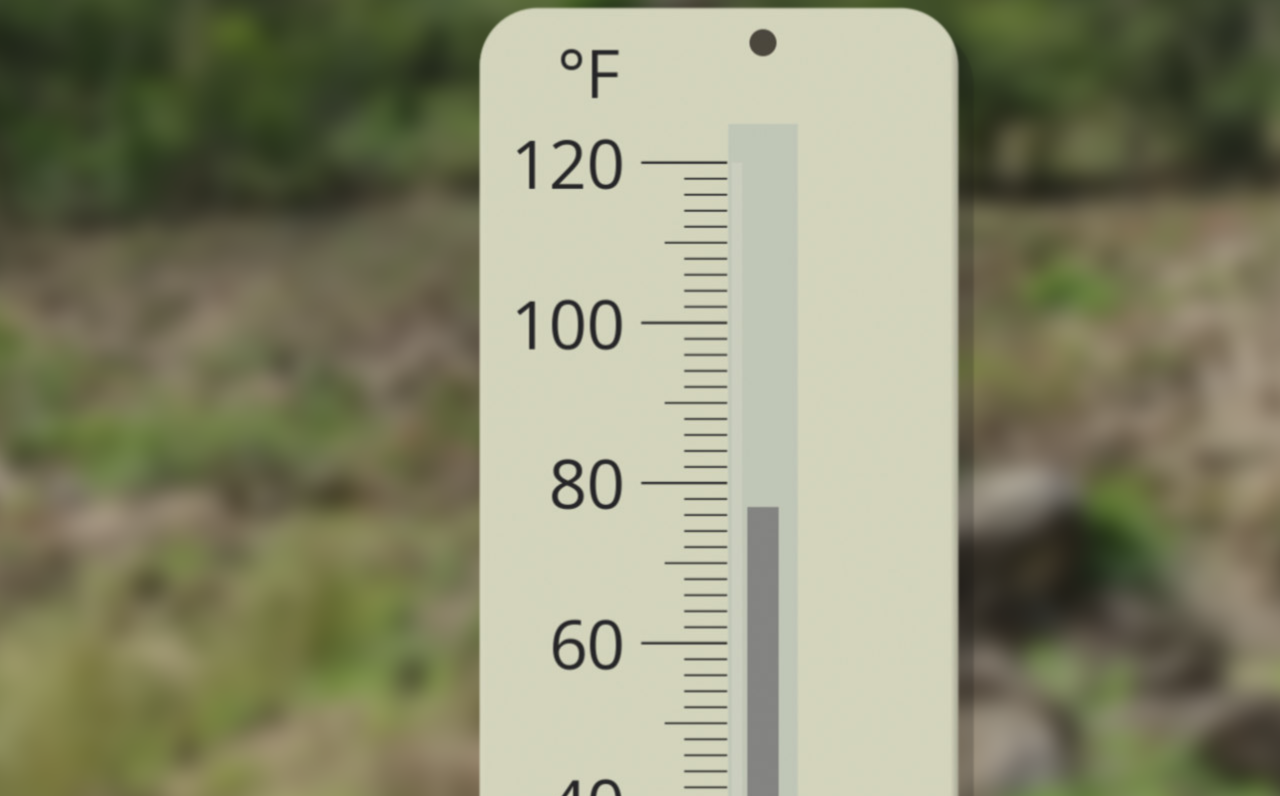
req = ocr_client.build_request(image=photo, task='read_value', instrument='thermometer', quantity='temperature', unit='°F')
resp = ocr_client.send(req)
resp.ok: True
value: 77 °F
